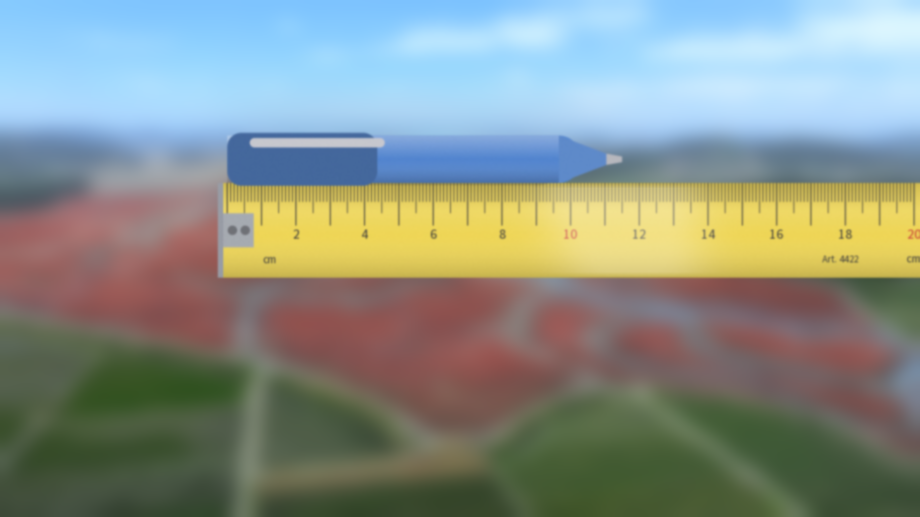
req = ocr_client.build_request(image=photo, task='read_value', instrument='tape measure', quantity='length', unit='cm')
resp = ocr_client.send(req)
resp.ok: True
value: 11.5 cm
